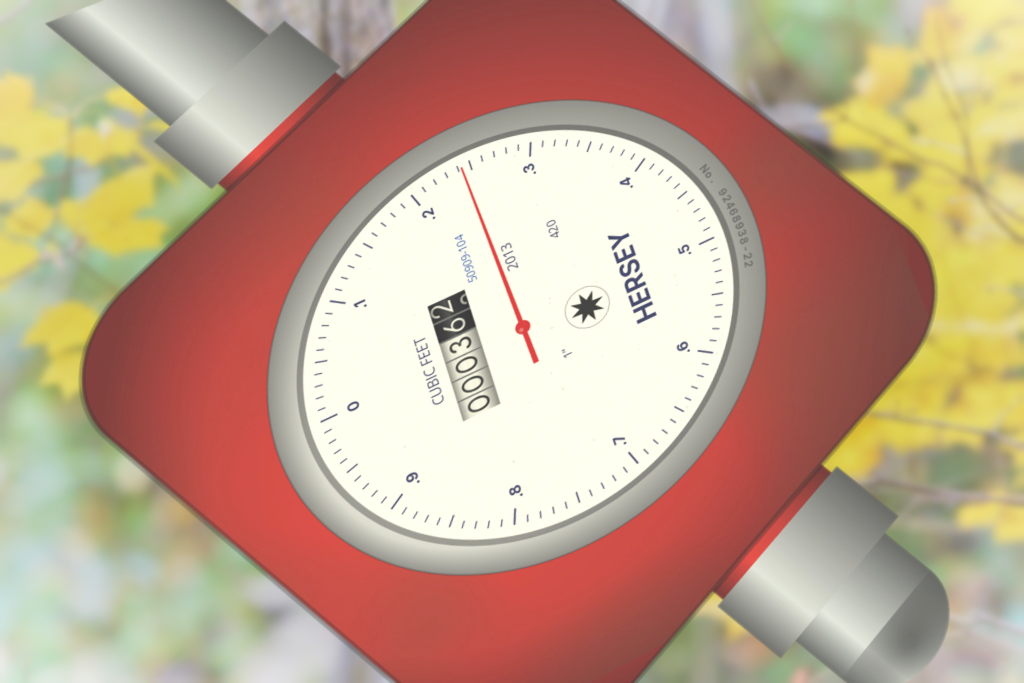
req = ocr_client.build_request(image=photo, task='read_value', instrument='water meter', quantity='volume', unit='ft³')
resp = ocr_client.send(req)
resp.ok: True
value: 362.24 ft³
